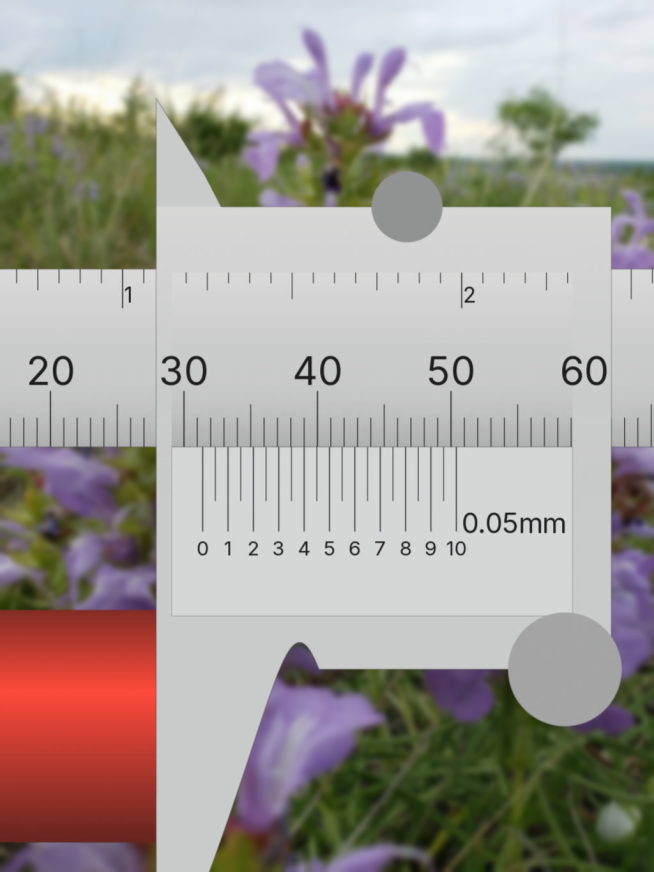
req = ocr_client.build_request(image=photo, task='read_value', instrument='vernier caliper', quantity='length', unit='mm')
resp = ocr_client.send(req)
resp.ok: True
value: 31.4 mm
